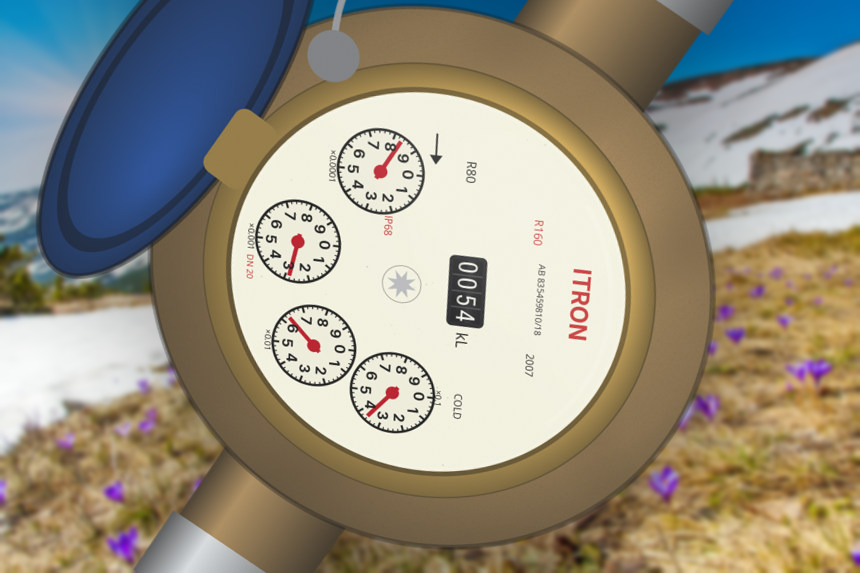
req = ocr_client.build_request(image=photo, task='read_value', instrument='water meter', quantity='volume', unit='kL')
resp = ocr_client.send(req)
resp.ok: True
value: 54.3628 kL
